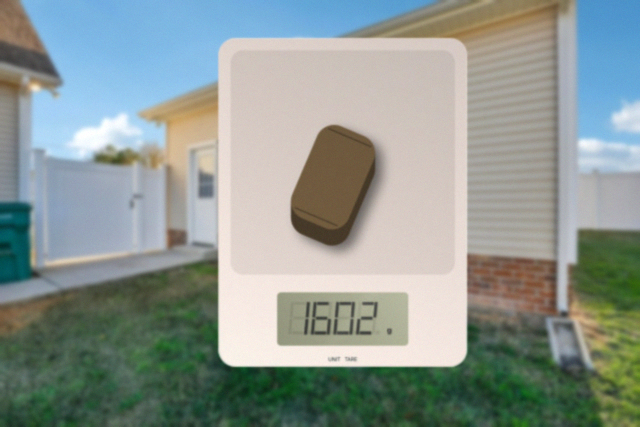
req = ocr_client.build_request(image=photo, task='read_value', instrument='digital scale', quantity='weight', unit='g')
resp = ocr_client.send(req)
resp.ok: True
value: 1602 g
